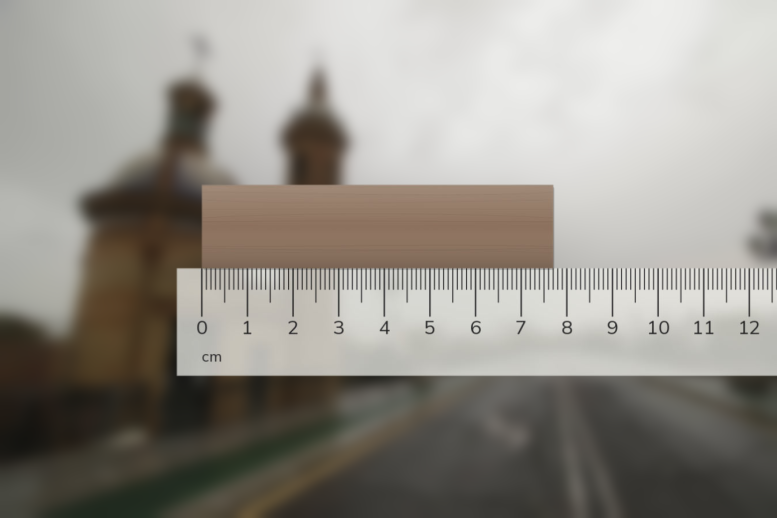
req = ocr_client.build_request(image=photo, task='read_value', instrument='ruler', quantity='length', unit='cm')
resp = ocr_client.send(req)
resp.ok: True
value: 7.7 cm
